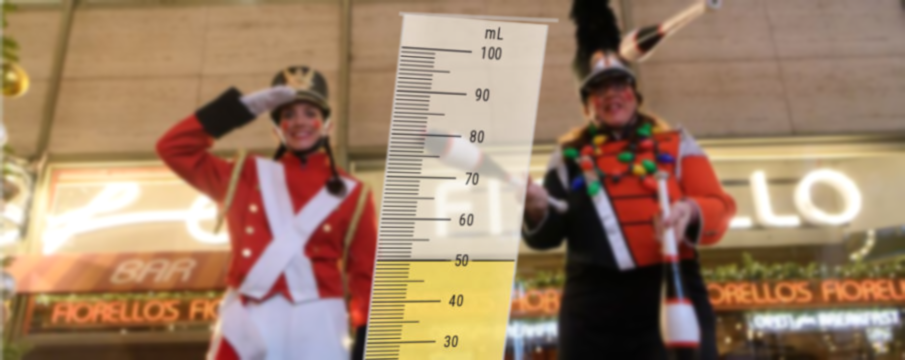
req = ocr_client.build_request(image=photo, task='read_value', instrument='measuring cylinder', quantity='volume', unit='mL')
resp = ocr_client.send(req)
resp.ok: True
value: 50 mL
